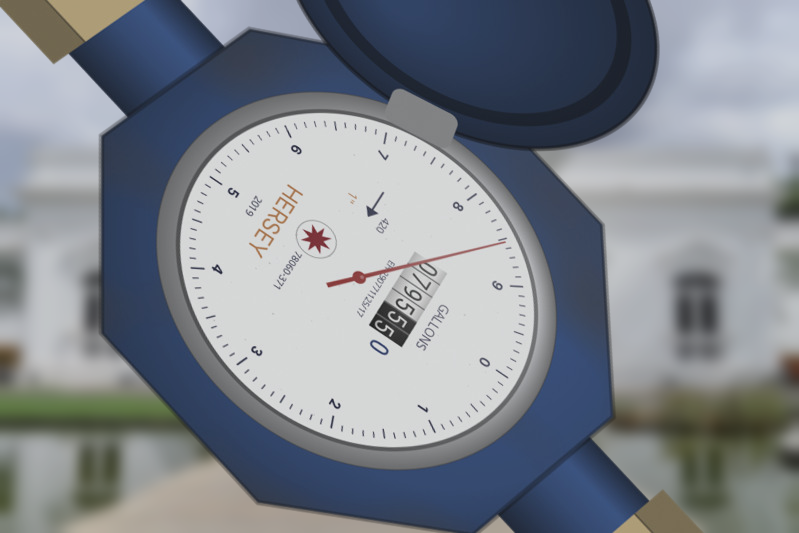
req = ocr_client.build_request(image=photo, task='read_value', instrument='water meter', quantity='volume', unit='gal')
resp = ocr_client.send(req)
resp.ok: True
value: 795548.5 gal
